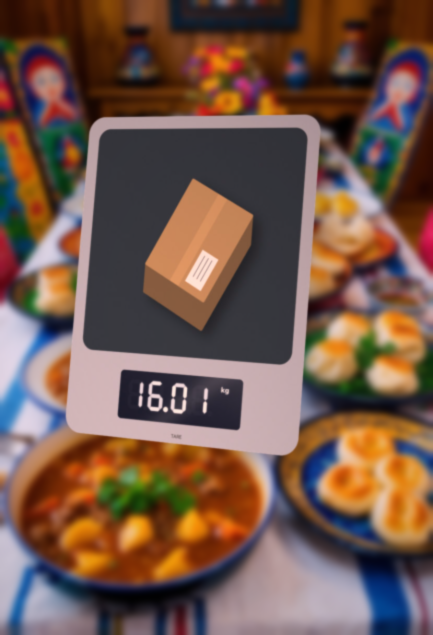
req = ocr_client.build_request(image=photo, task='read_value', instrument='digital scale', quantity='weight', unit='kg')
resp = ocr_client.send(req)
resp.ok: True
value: 16.01 kg
